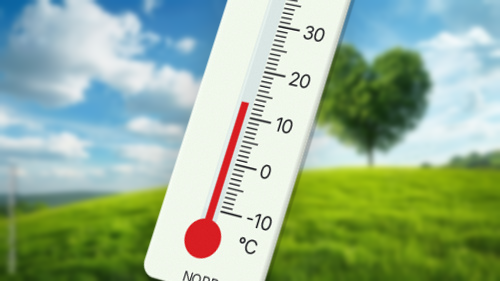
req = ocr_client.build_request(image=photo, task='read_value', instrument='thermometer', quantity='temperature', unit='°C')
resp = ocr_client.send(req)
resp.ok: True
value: 13 °C
